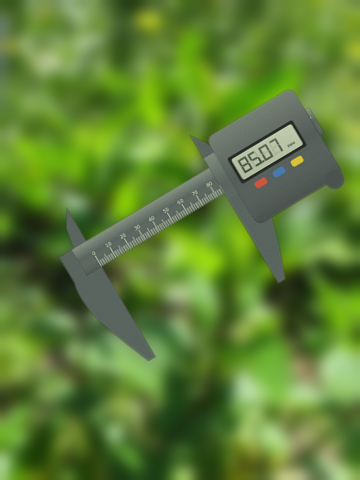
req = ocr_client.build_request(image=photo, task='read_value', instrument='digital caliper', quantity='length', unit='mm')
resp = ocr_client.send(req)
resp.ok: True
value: 85.07 mm
